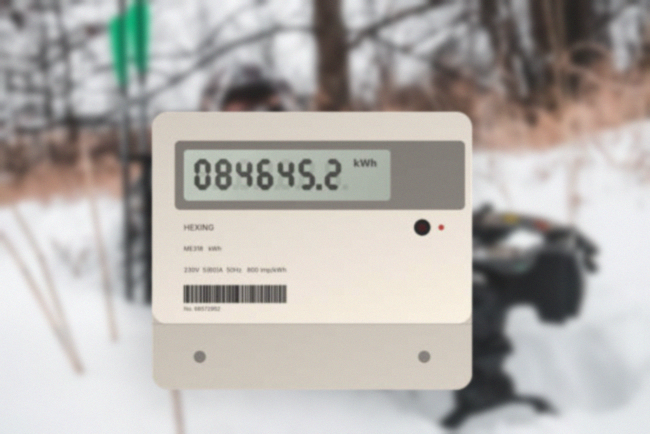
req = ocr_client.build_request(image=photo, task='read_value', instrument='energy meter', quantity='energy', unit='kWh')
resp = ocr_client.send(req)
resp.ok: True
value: 84645.2 kWh
